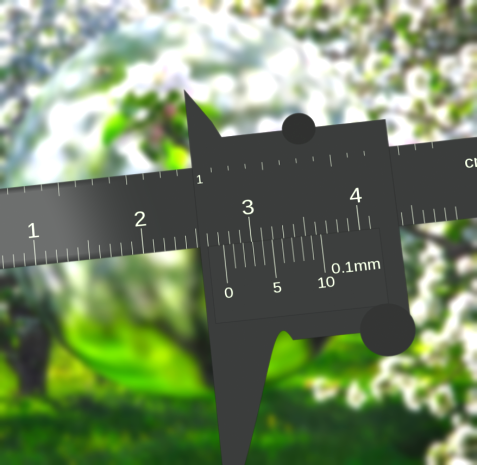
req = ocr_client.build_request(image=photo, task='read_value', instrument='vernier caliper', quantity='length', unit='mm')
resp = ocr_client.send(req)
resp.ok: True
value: 27.4 mm
